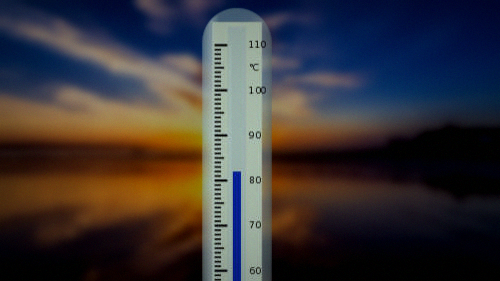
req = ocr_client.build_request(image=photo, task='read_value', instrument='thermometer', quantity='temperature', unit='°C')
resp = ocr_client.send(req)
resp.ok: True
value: 82 °C
